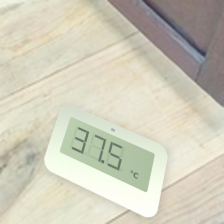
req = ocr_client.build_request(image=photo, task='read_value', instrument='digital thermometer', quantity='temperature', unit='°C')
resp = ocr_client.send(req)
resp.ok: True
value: 37.5 °C
